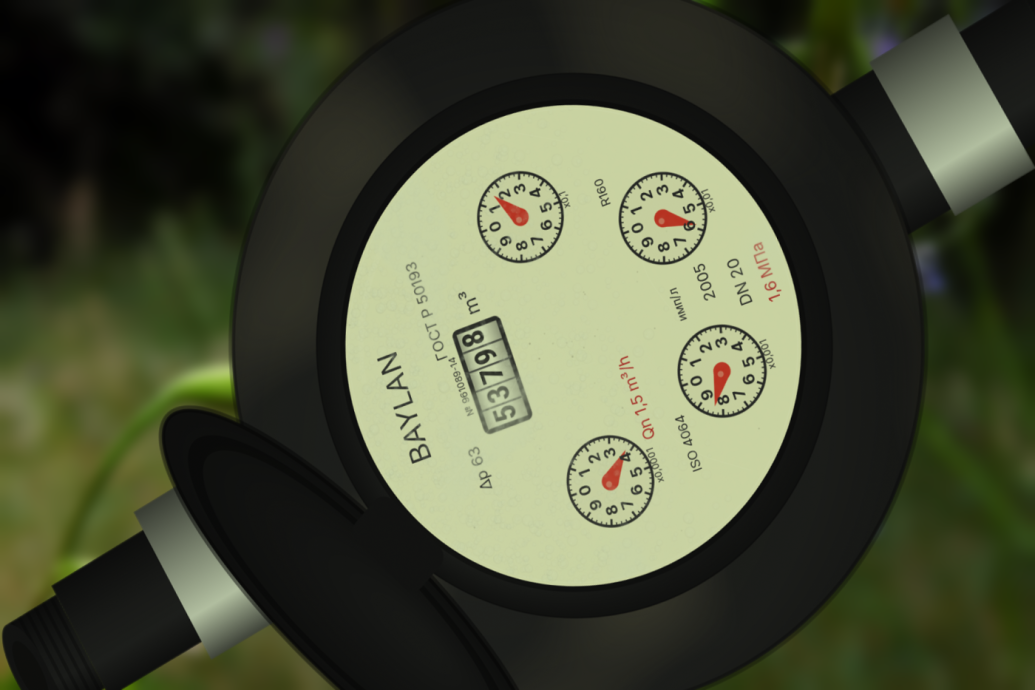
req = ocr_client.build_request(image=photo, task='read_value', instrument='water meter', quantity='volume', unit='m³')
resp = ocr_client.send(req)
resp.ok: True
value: 53798.1583 m³
